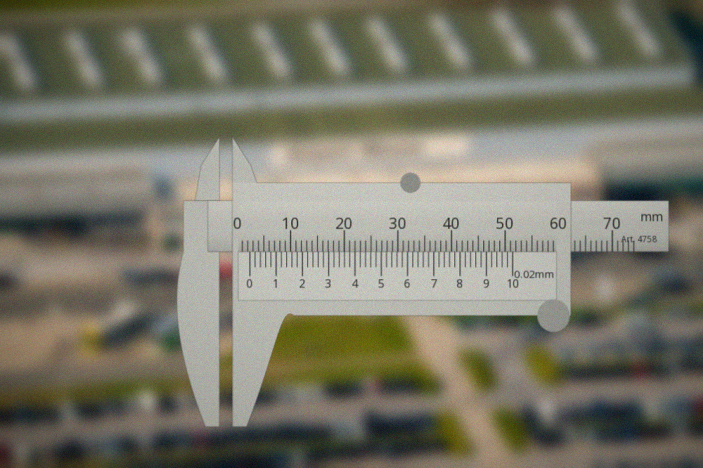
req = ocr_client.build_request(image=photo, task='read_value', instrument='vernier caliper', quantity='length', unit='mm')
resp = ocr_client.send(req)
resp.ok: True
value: 2.4 mm
